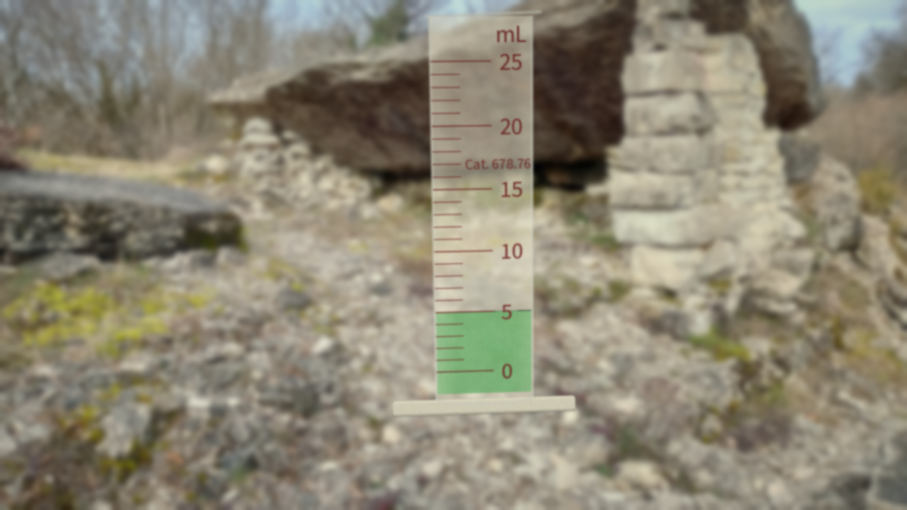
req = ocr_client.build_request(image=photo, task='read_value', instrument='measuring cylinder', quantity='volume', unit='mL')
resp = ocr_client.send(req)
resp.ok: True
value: 5 mL
